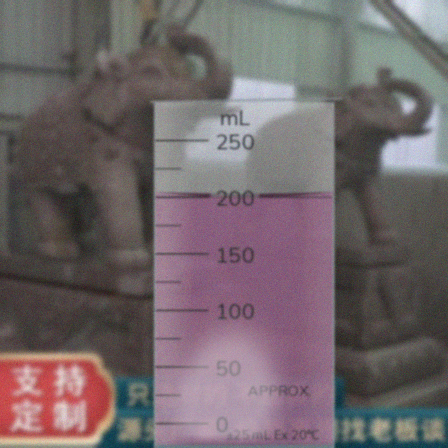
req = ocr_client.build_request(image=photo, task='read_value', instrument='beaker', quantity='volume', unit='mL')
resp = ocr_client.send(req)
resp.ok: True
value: 200 mL
